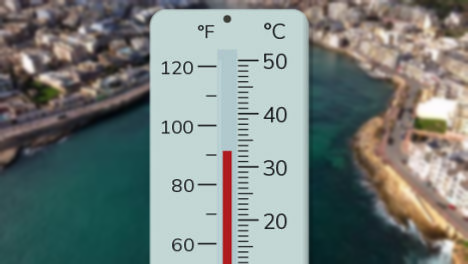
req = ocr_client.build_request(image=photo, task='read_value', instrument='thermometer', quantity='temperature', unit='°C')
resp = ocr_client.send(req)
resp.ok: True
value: 33 °C
